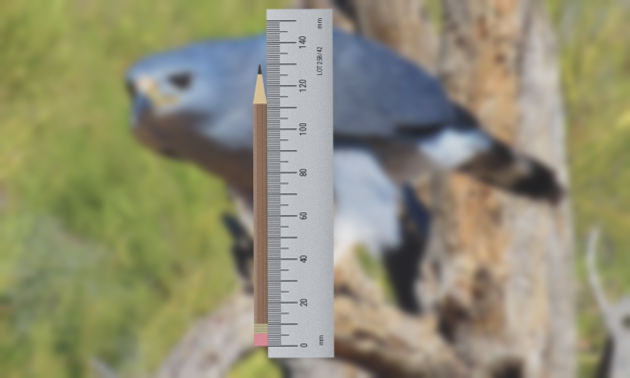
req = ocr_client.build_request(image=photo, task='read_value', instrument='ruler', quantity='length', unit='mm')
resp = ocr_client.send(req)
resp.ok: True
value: 130 mm
